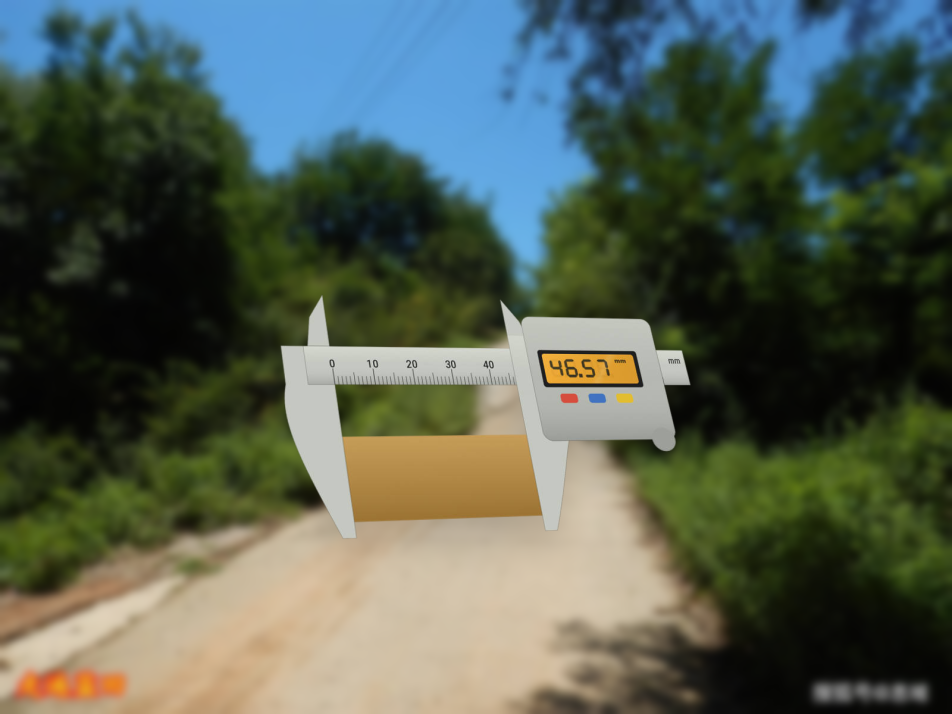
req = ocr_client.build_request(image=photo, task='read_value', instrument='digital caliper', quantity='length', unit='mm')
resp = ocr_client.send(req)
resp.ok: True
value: 46.57 mm
